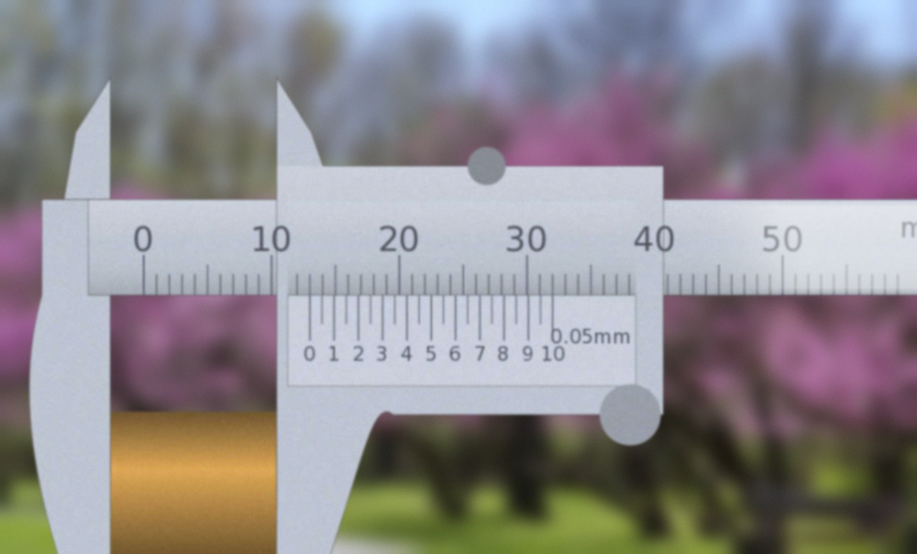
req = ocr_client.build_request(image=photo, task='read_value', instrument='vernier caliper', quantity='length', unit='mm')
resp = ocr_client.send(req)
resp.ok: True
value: 13.0 mm
